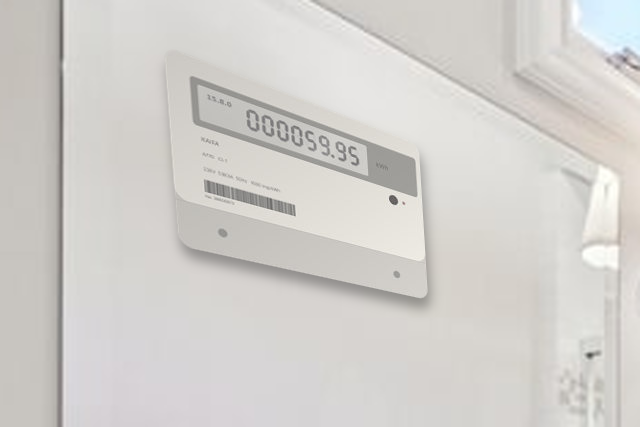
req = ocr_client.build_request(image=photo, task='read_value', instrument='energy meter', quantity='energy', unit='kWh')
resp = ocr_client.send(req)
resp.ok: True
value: 59.95 kWh
